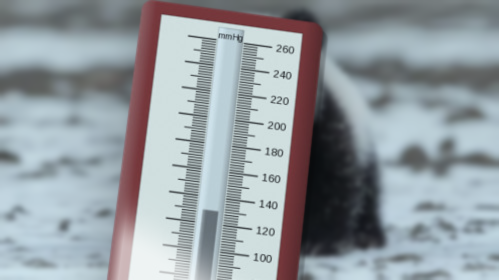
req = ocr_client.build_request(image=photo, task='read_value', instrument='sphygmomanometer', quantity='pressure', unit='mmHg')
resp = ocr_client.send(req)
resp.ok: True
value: 130 mmHg
